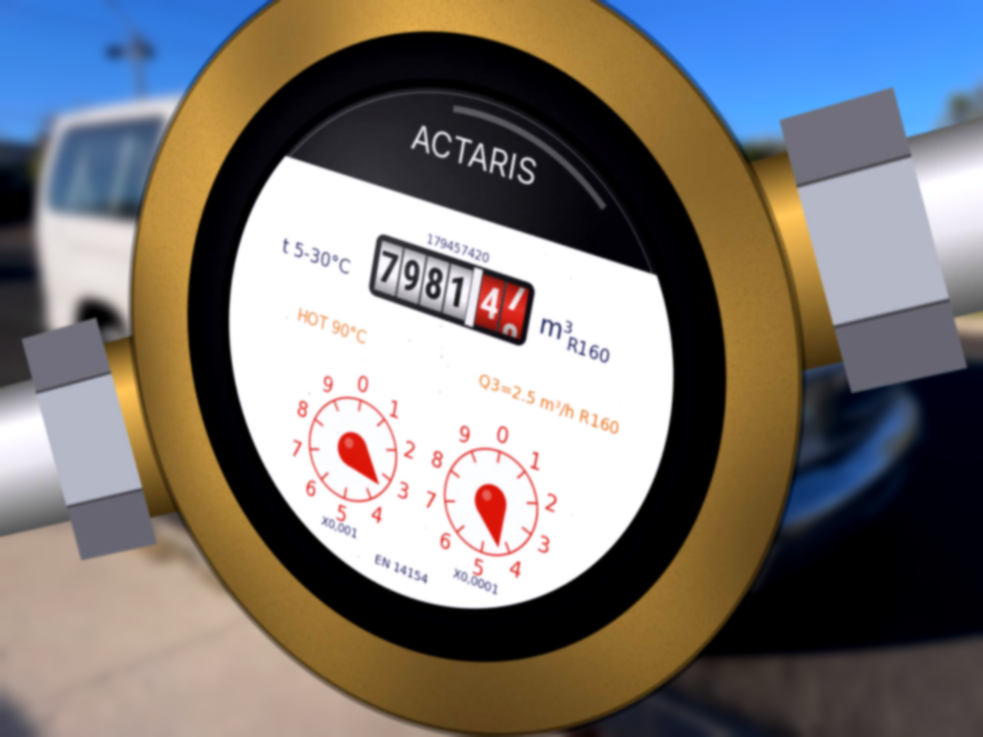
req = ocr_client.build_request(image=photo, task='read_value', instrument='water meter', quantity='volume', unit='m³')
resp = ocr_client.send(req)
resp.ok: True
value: 7981.4734 m³
